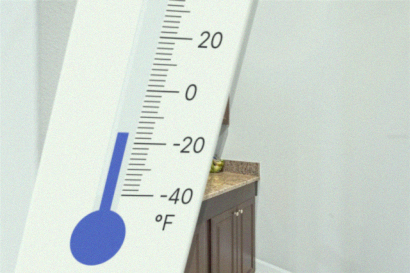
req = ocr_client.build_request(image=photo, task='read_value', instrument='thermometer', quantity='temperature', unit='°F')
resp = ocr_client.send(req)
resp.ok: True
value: -16 °F
